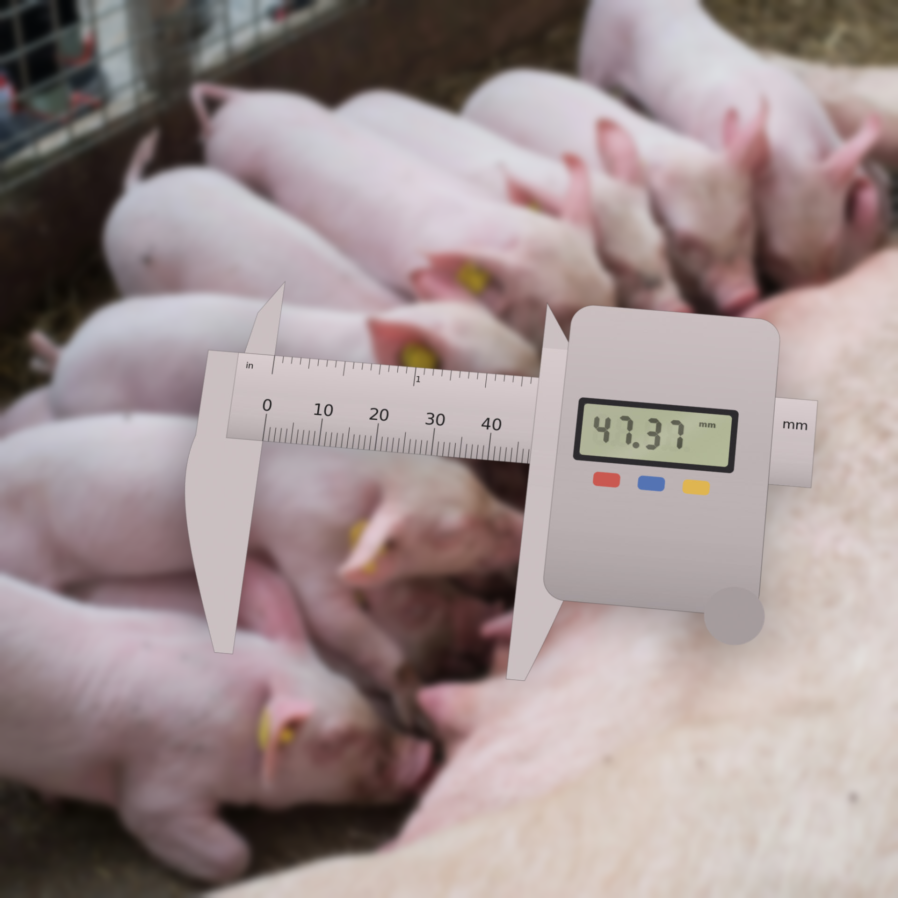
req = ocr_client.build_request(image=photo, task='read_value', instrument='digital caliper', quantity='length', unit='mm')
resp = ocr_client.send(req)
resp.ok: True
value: 47.37 mm
